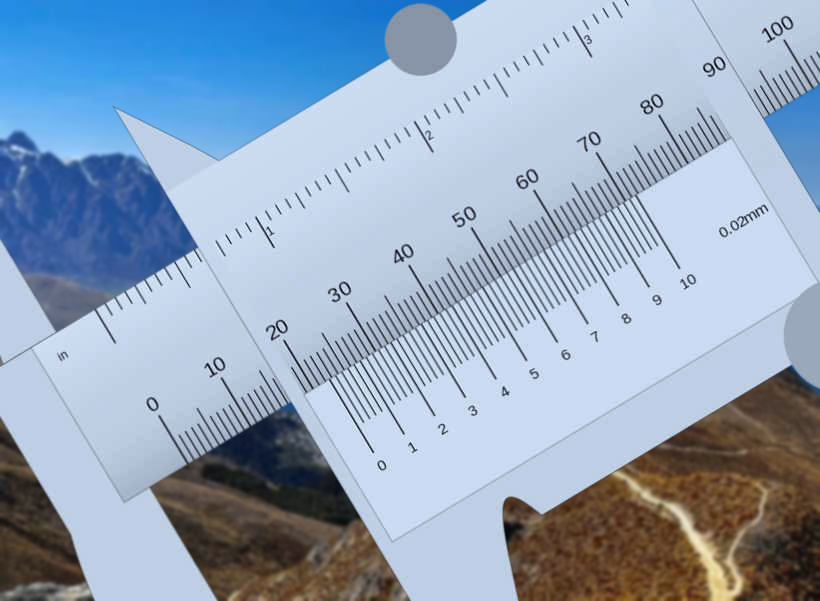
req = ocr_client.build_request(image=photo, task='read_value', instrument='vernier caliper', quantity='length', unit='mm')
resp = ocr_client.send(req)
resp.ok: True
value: 22.6 mm
